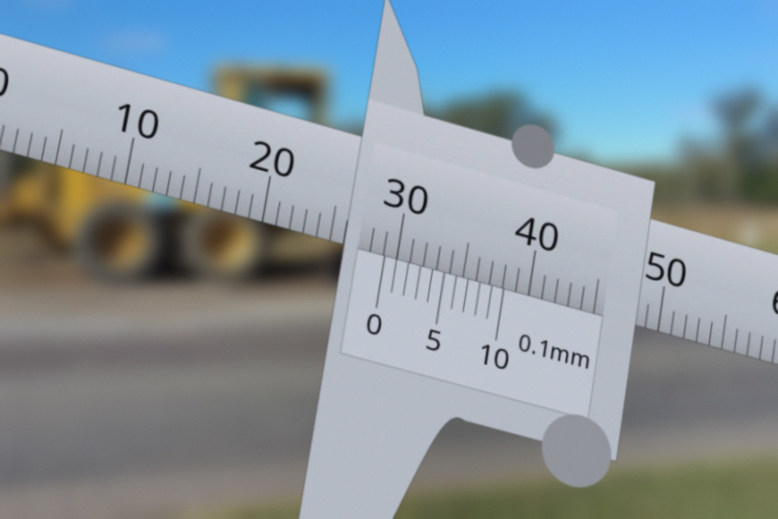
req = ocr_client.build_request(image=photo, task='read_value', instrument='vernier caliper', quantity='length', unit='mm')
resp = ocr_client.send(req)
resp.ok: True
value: 29.1 mm
